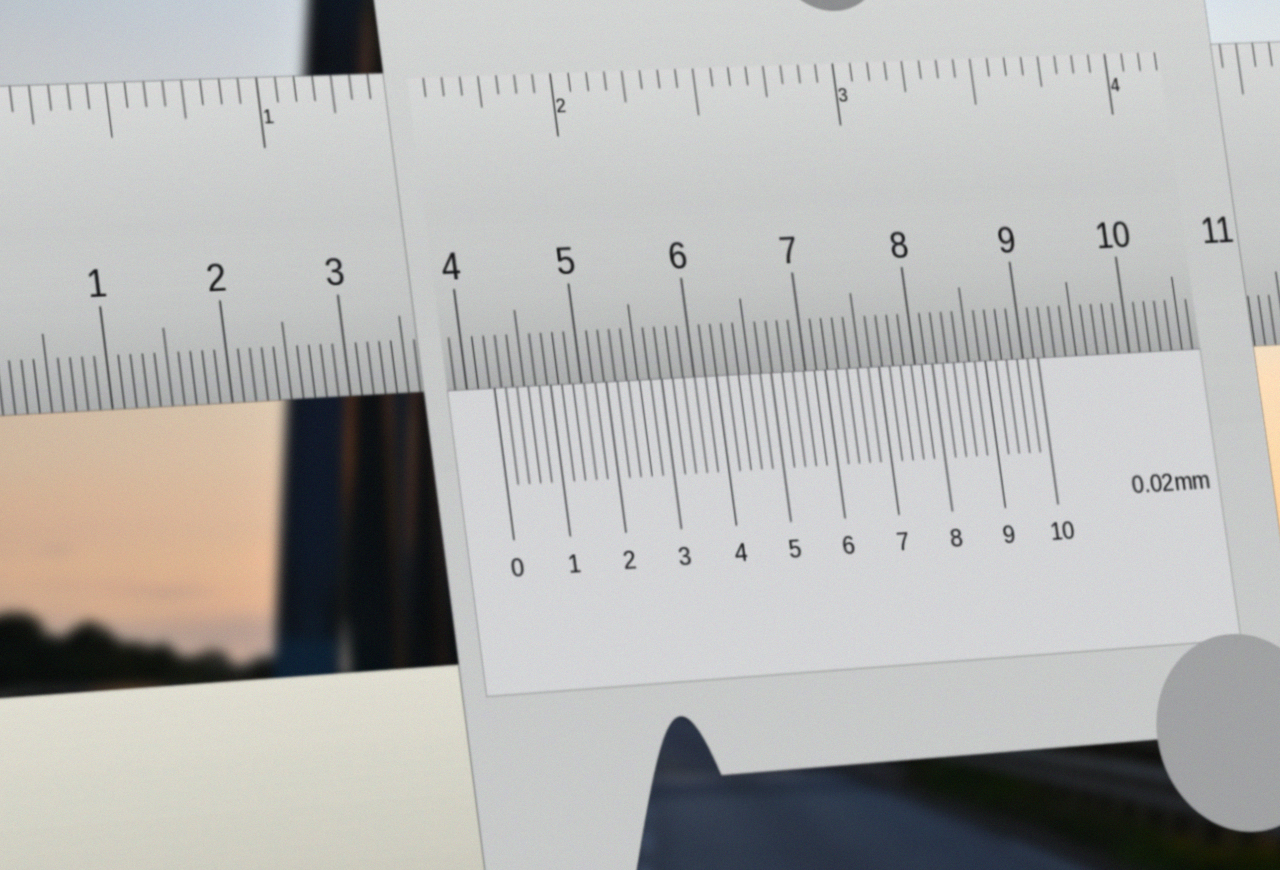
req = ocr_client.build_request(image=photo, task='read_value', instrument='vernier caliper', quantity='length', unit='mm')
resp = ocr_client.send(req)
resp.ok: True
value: 42.4 mm
